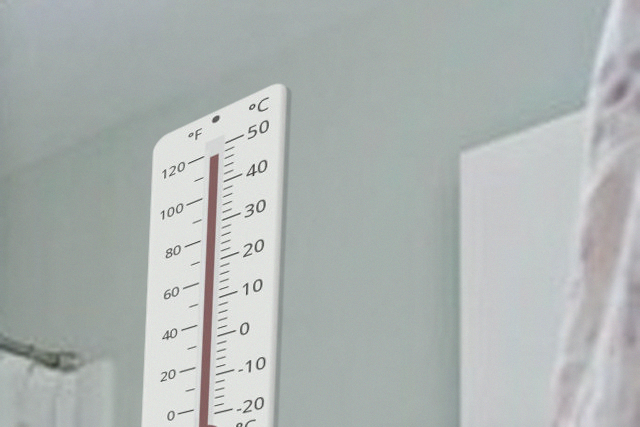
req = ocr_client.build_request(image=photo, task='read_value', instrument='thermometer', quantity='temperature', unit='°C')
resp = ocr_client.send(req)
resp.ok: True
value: 48 °C
